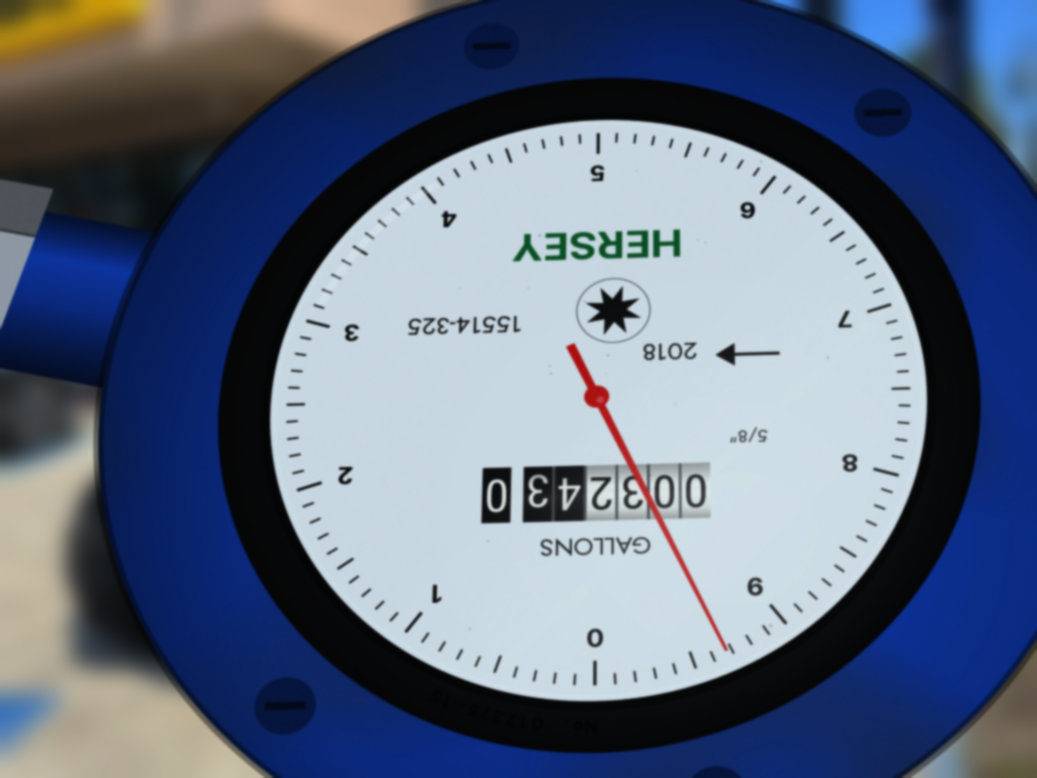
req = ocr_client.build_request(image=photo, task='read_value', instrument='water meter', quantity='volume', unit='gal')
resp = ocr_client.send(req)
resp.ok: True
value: 32429.3 gal
